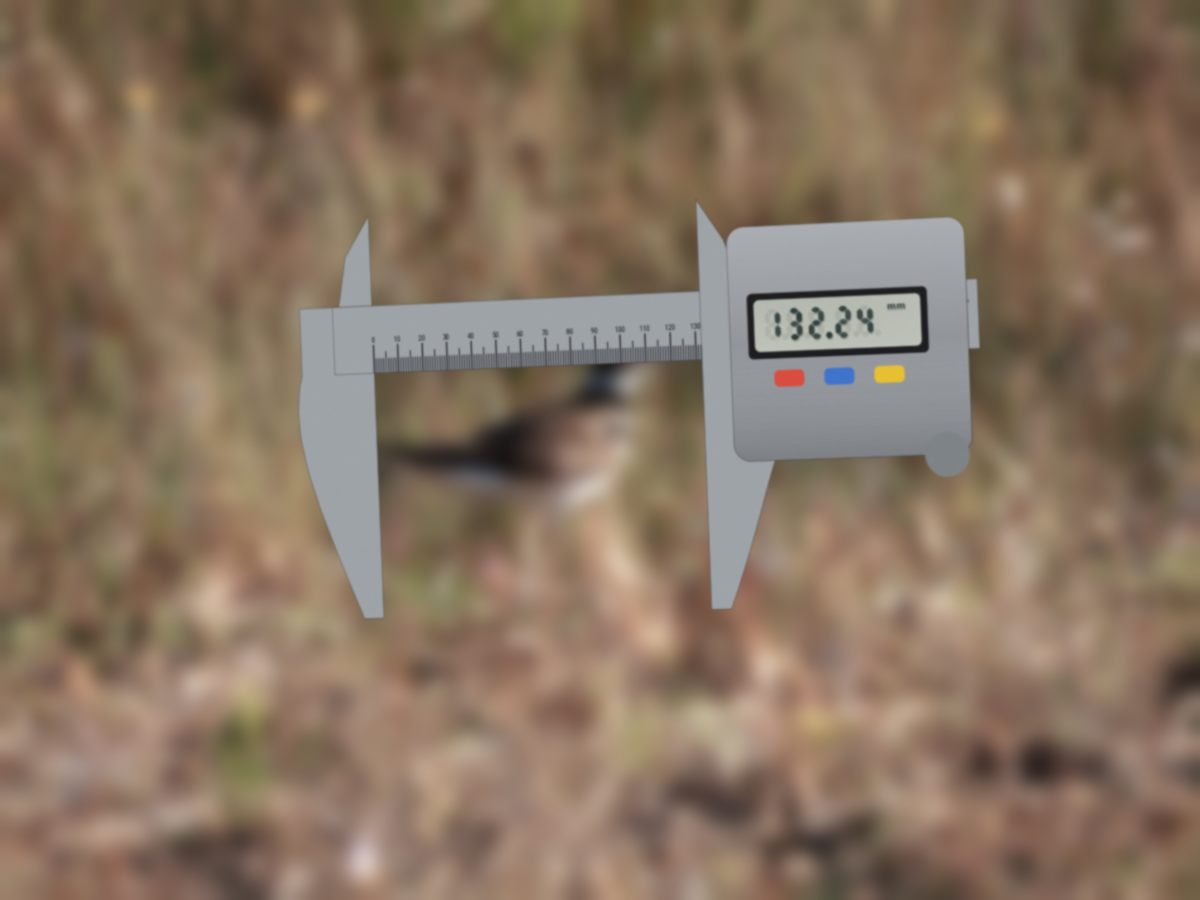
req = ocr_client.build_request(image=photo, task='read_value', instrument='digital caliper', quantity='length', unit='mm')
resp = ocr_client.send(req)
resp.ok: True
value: 132.24 mm
